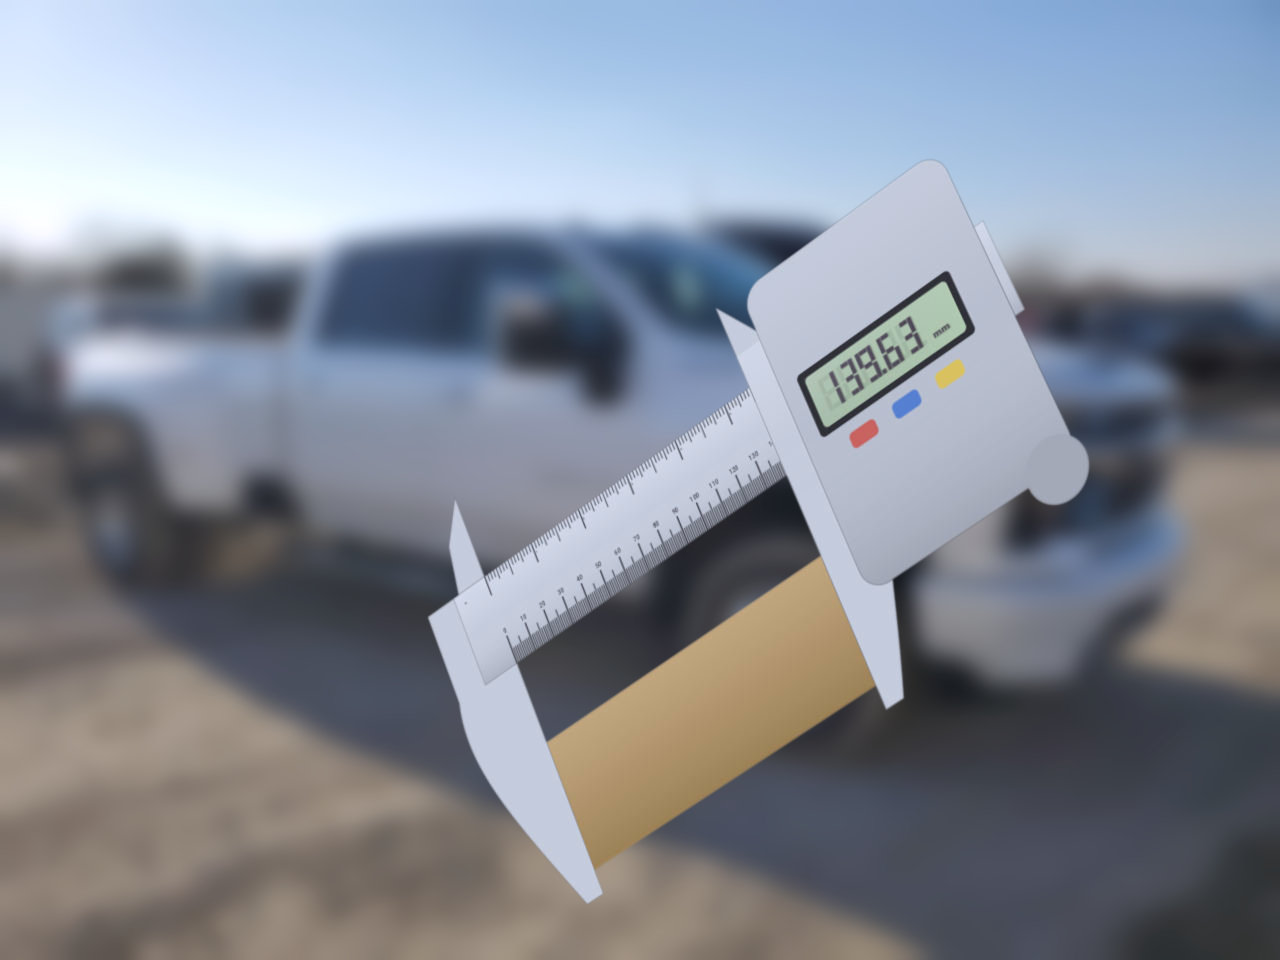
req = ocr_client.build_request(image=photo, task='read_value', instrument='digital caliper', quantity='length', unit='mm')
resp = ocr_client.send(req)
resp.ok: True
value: 139.63 mm
